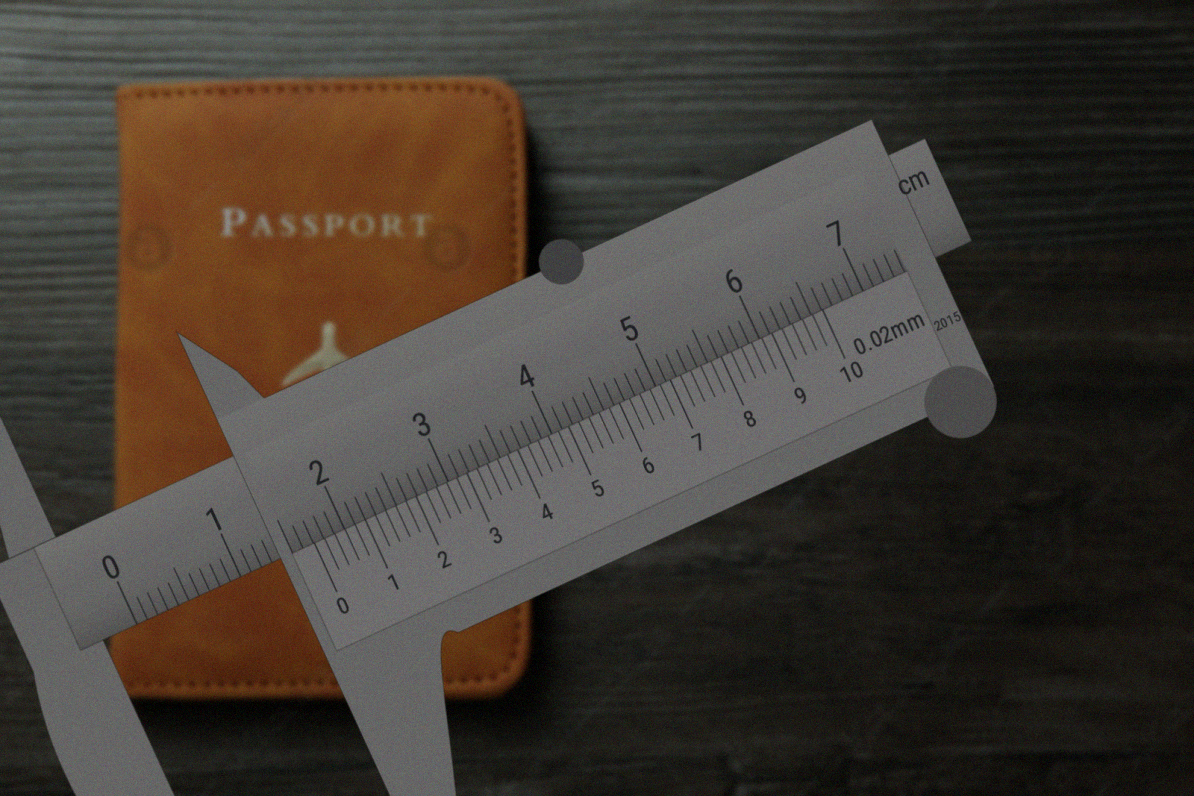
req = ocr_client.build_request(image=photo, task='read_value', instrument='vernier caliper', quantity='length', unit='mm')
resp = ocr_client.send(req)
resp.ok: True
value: 17.1 mm
